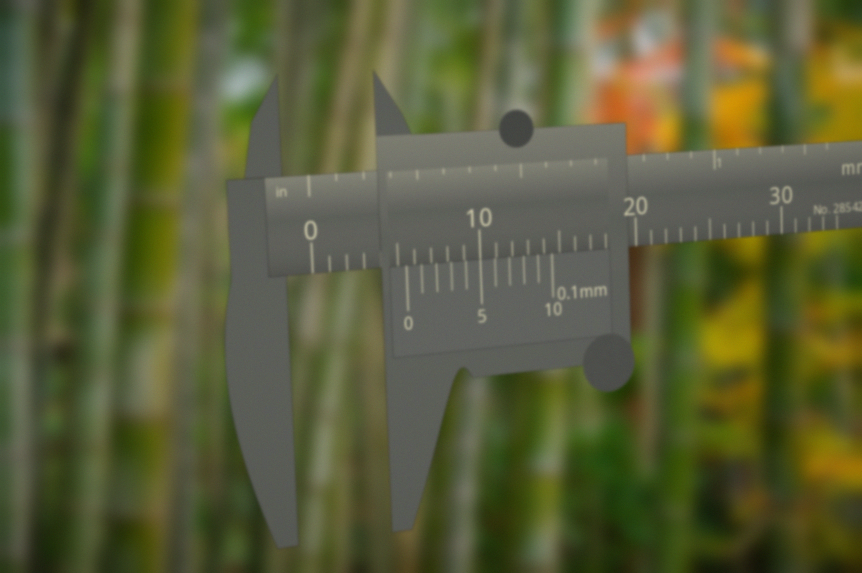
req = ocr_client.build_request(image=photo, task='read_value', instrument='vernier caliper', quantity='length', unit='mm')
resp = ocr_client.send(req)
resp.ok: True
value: 5.5 mm
